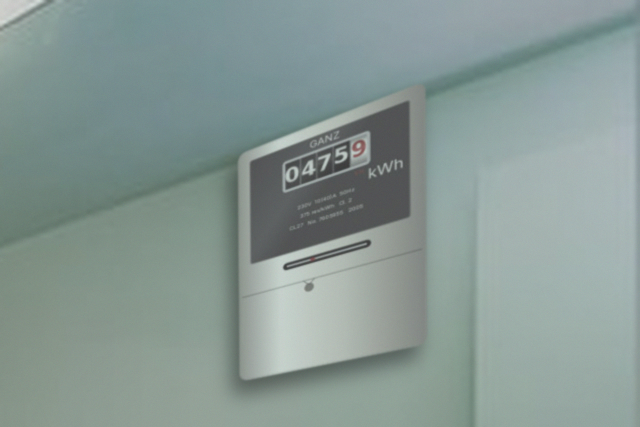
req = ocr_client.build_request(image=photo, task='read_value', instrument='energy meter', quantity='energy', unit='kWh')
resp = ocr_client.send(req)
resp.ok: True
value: 475.9 kWh
